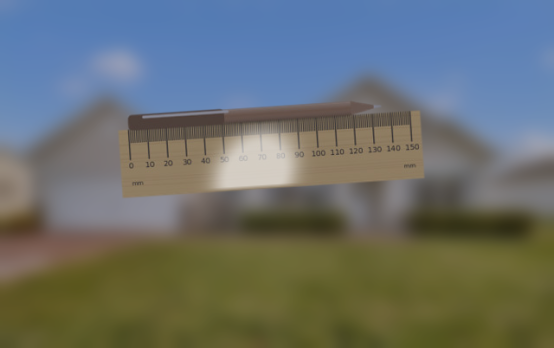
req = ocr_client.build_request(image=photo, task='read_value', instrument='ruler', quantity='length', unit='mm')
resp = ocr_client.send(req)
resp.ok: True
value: 135 mm
